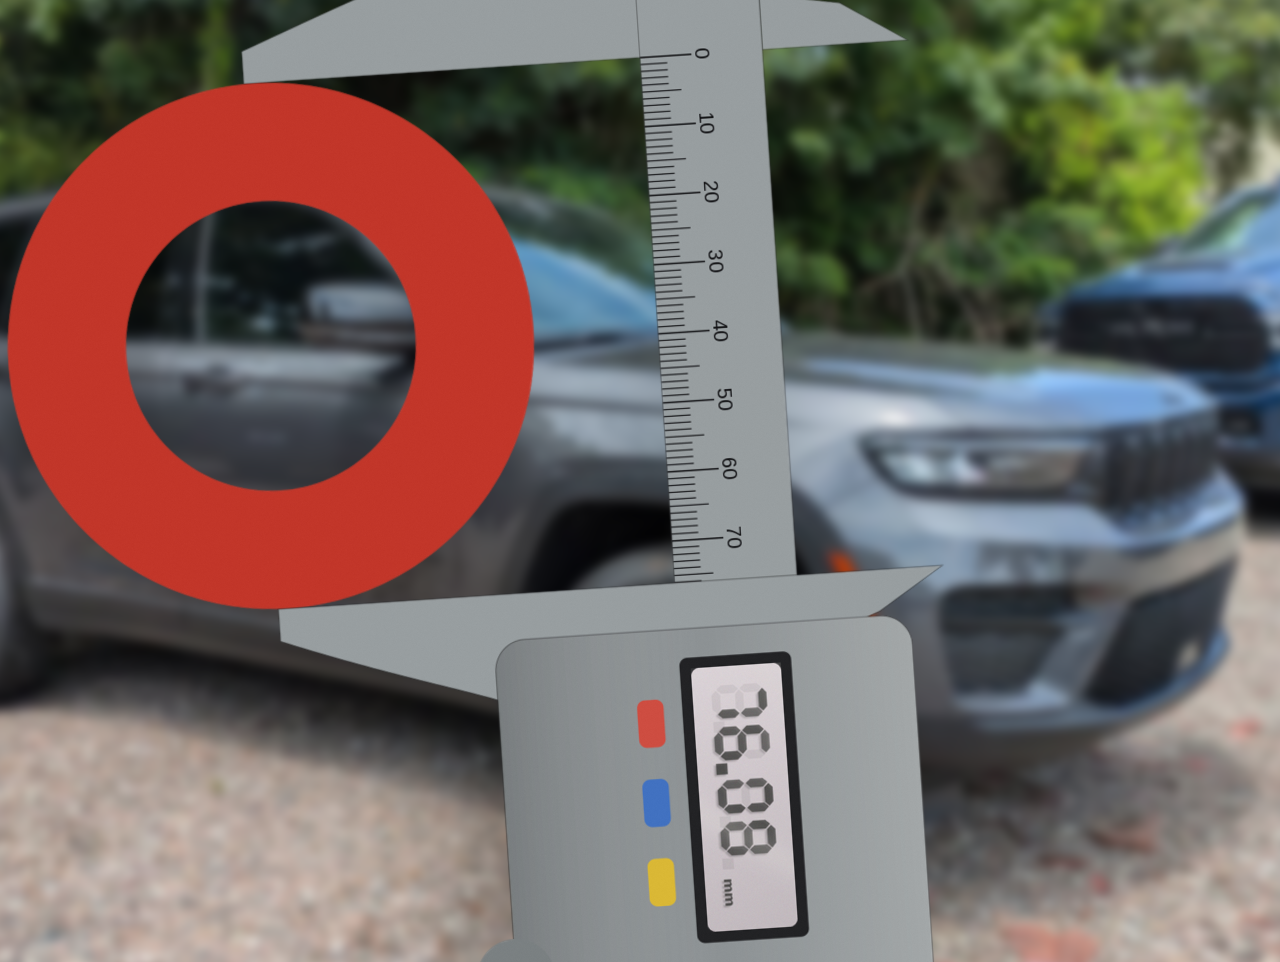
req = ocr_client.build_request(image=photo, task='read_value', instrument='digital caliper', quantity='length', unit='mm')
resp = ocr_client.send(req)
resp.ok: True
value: 76.08 mm
